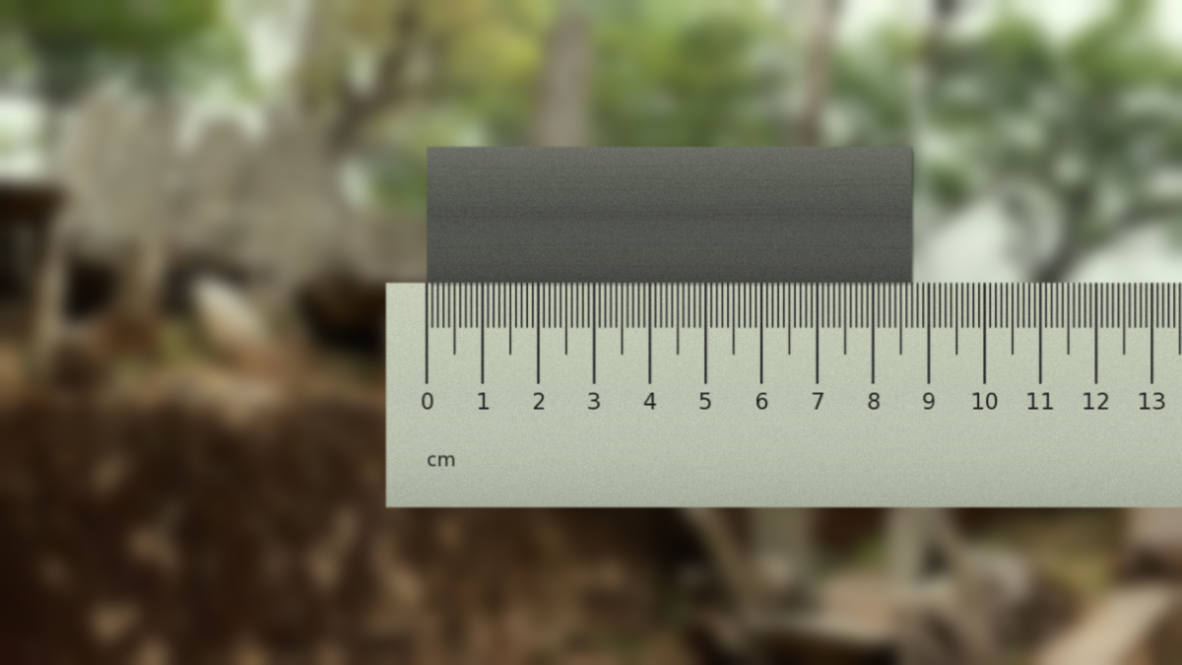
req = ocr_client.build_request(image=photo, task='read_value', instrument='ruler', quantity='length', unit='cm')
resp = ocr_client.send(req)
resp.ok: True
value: 8.7 cm
